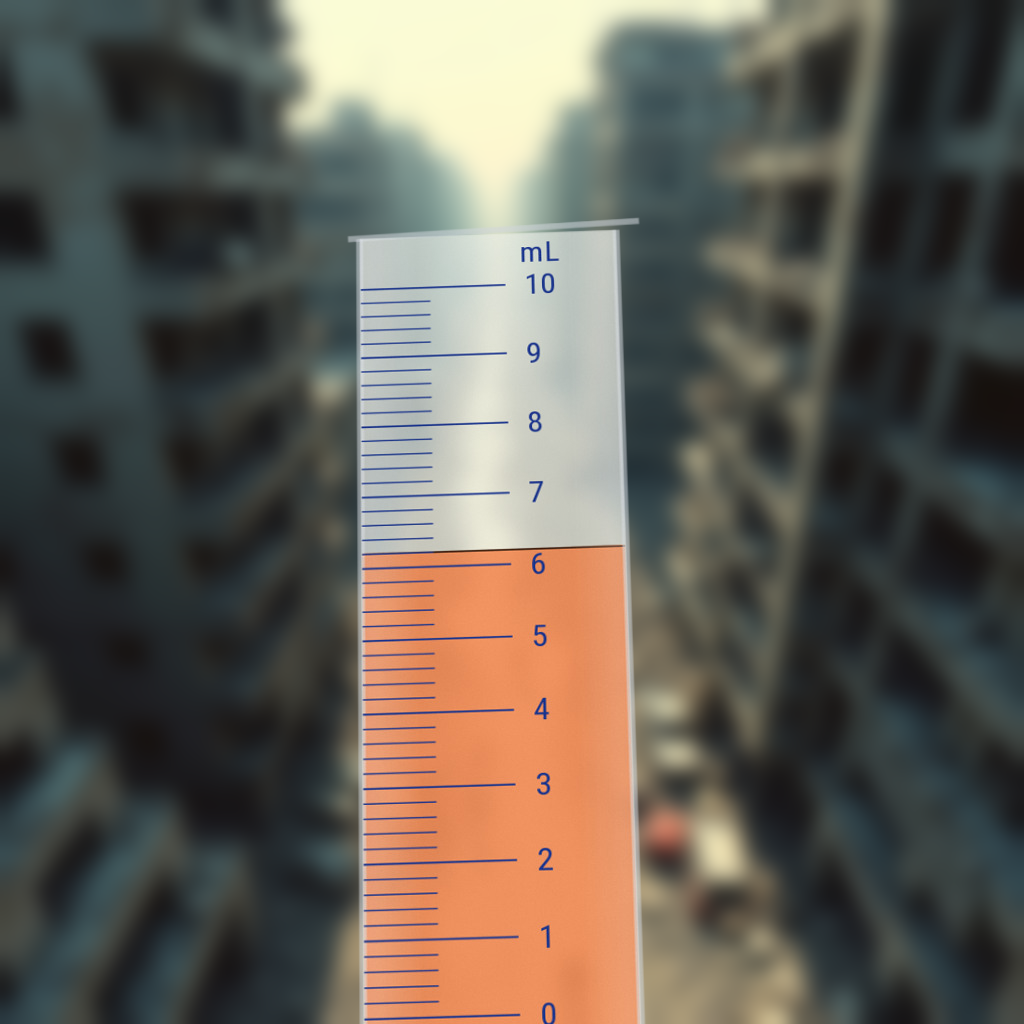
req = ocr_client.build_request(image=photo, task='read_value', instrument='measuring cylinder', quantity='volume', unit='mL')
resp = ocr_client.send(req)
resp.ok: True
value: 6.2 mL
